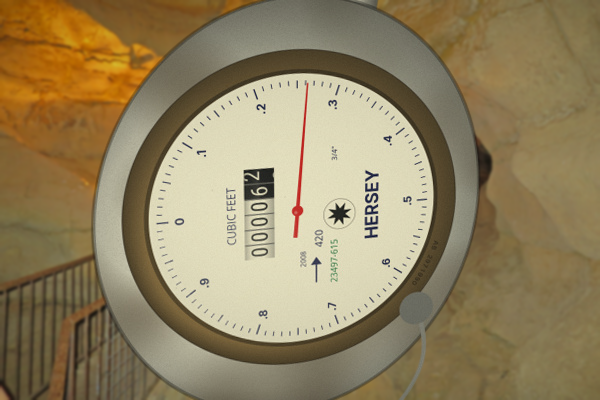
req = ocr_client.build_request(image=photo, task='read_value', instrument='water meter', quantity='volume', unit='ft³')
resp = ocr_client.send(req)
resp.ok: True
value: 62.26 ft³
